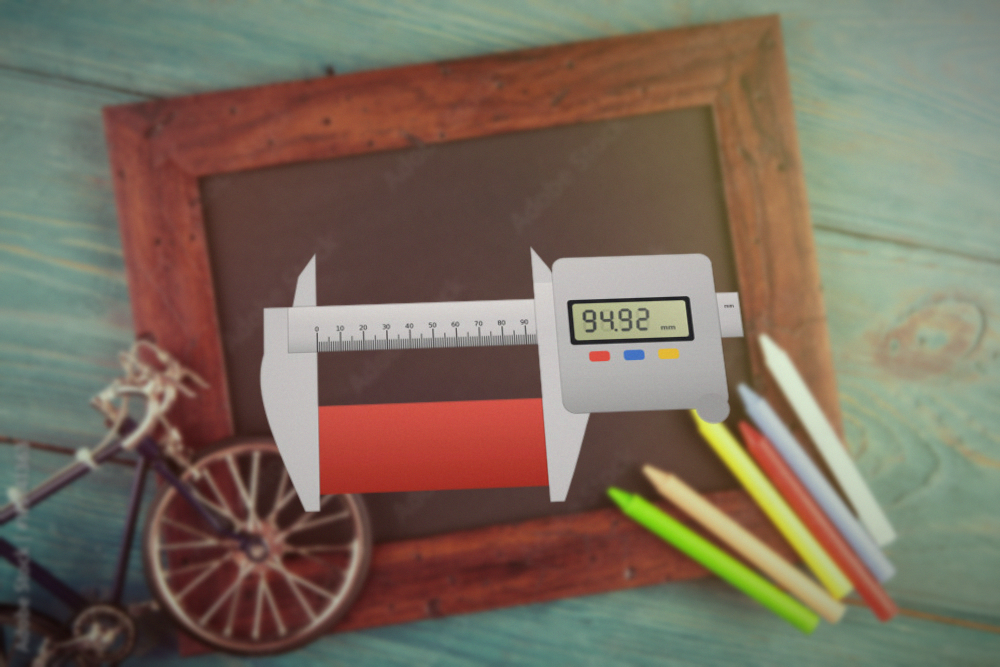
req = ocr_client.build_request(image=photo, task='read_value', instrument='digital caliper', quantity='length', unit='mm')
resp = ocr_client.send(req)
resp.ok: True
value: 94.92 mm
